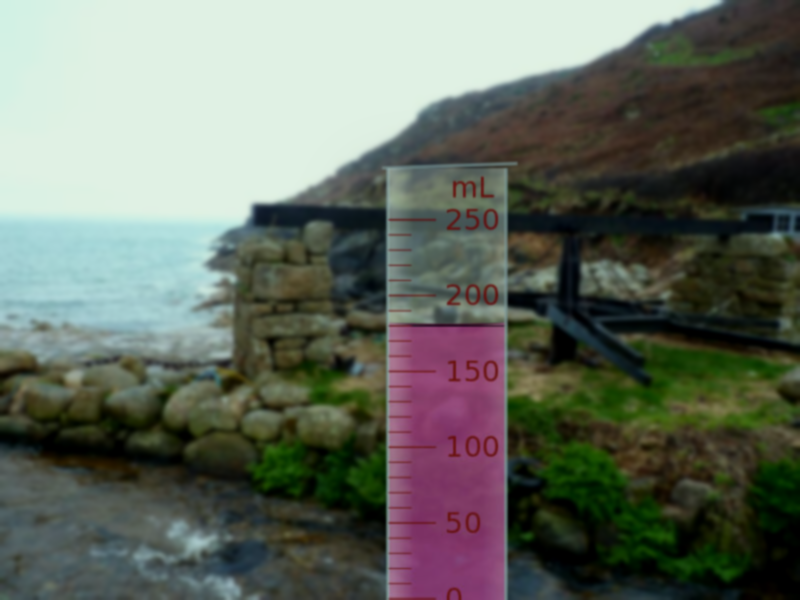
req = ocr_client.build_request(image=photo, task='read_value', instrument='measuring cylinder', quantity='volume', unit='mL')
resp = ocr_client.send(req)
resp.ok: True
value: 180 mL
